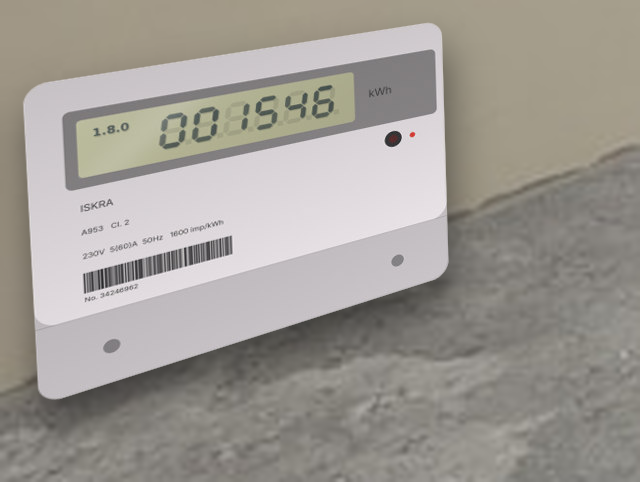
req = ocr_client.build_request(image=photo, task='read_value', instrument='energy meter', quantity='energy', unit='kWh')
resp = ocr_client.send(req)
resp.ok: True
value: 1546 kWh
